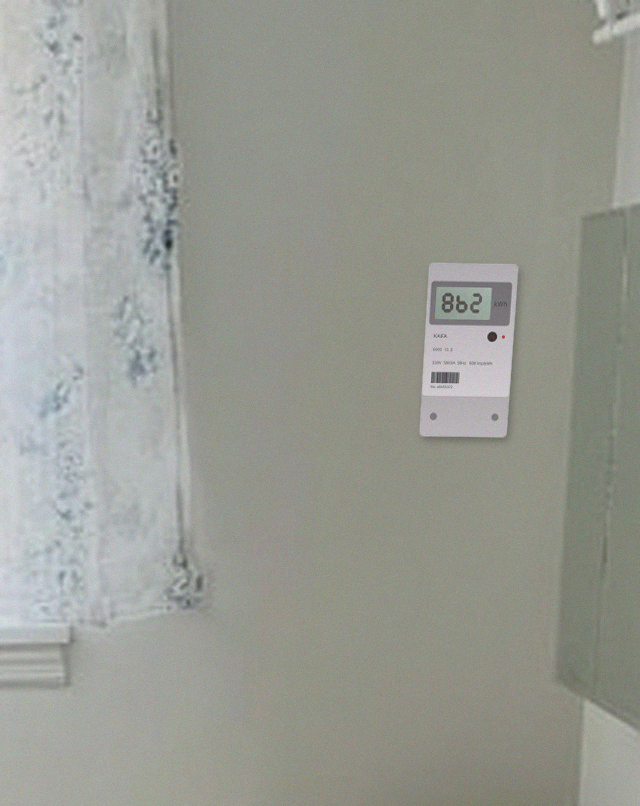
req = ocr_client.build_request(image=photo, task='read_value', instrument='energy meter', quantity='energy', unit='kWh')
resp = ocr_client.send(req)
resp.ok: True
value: 862 kWh
